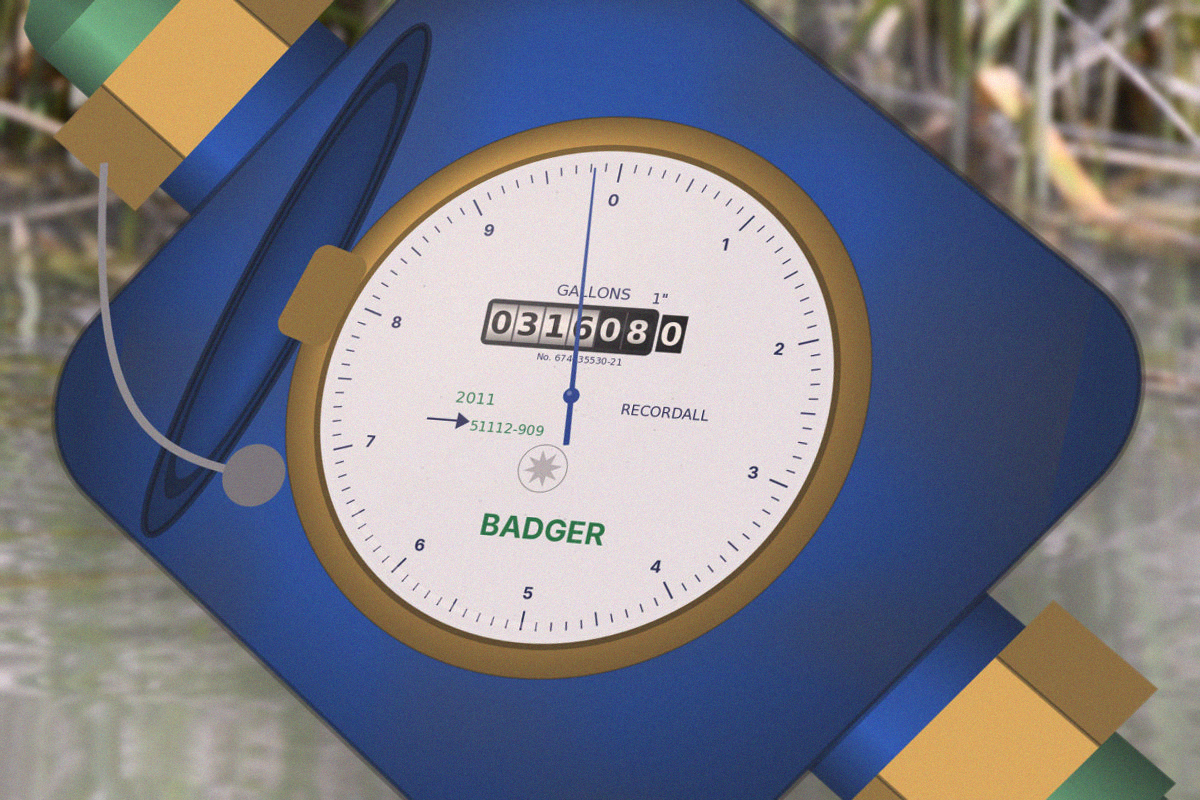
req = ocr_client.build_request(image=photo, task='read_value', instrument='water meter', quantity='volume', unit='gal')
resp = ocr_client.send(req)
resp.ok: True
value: 316079.8 gal
